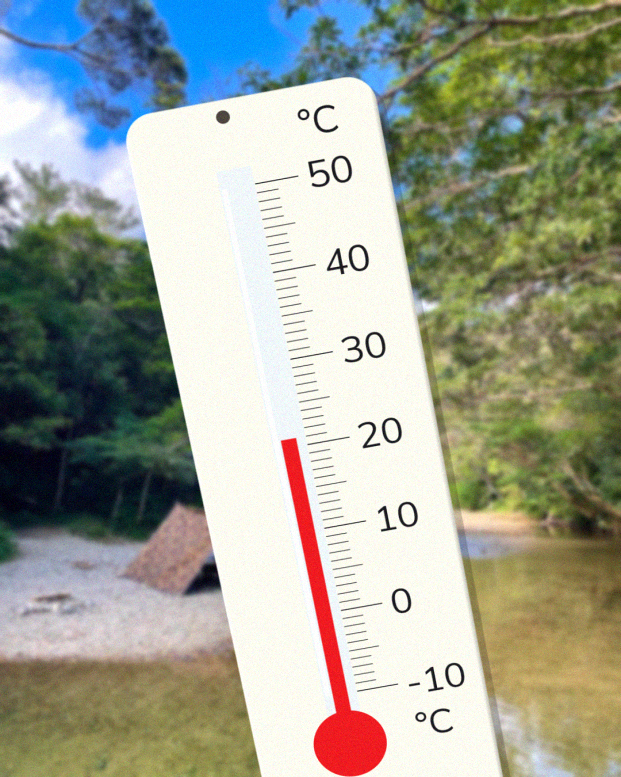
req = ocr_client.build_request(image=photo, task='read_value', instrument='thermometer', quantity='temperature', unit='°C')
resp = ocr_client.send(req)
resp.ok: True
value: 21 °C
